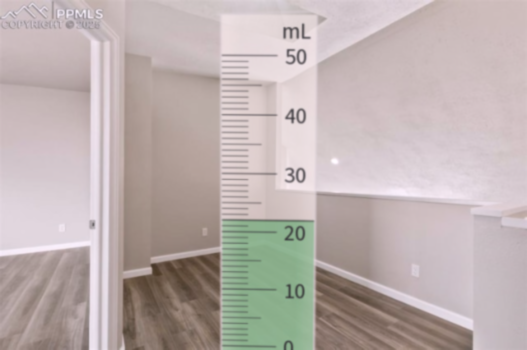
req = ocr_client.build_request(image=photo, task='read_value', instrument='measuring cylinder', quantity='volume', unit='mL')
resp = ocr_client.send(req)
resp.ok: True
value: 22 mL
